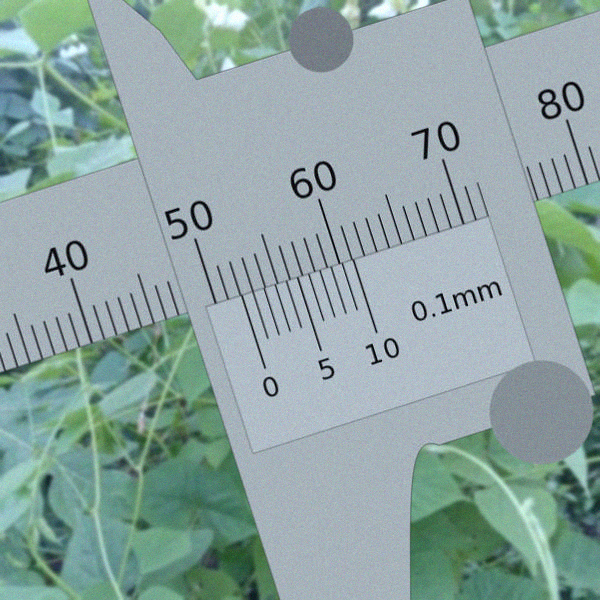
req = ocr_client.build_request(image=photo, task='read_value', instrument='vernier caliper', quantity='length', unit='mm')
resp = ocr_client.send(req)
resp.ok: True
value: 52.1 mm
